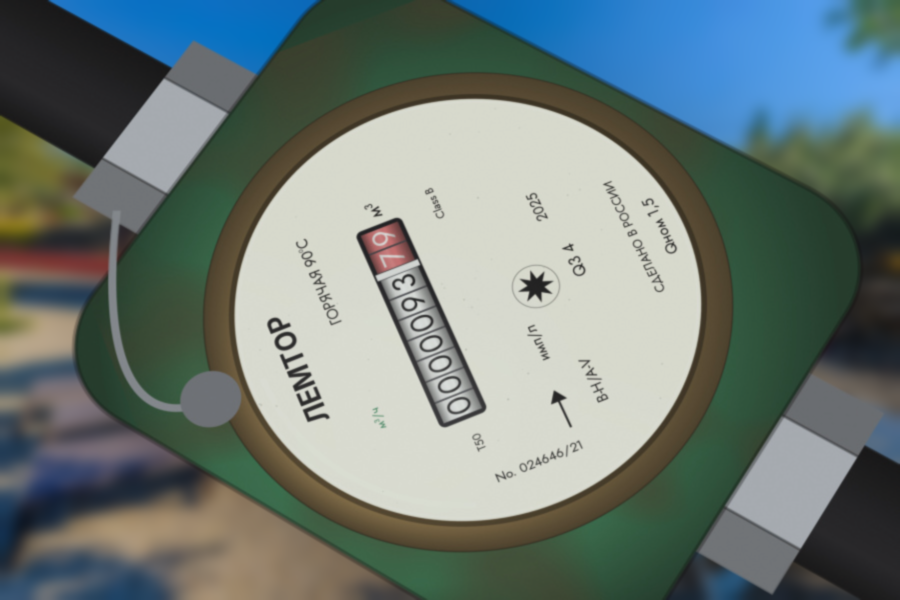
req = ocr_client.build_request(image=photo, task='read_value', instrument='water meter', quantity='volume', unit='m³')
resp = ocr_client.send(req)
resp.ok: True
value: 93.79 m³
